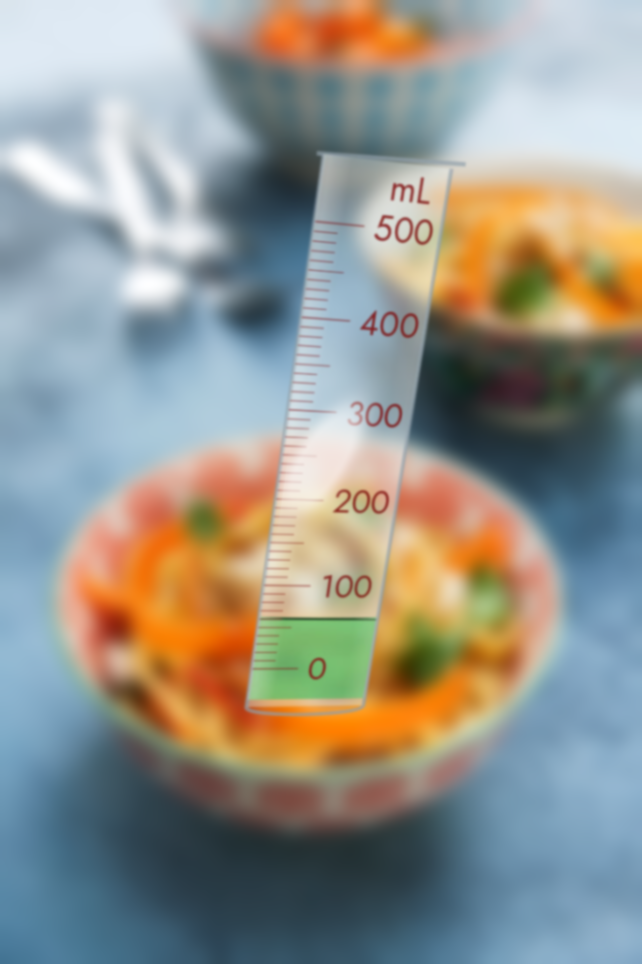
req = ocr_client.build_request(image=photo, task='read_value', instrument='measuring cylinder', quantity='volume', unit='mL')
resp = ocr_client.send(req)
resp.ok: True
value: 60 mL
